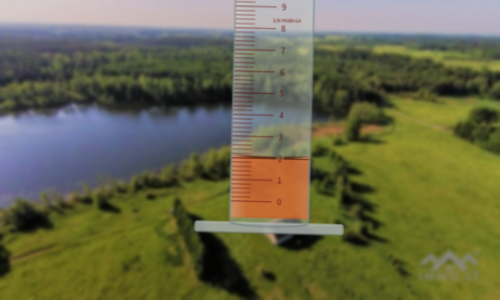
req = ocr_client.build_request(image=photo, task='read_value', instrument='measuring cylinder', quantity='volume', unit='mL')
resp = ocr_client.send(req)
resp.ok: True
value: 2 mL
